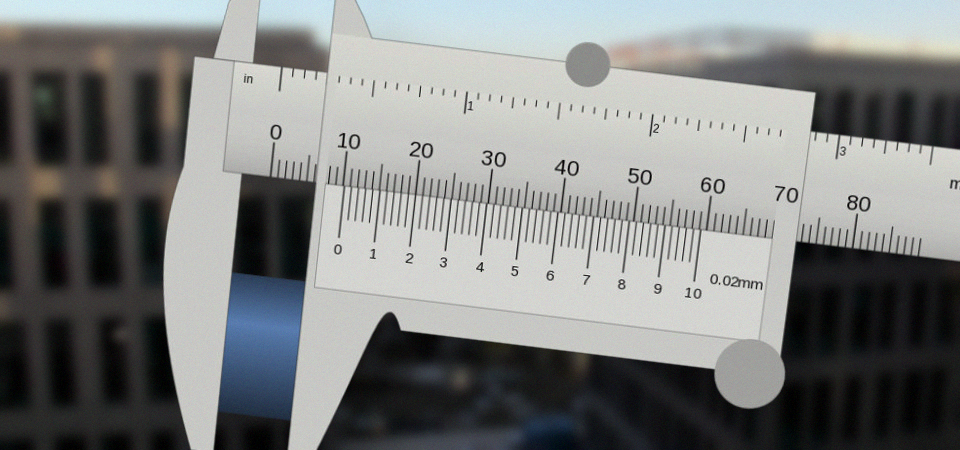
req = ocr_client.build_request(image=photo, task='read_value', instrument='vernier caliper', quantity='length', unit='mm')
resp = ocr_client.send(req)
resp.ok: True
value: 10.2 mm
